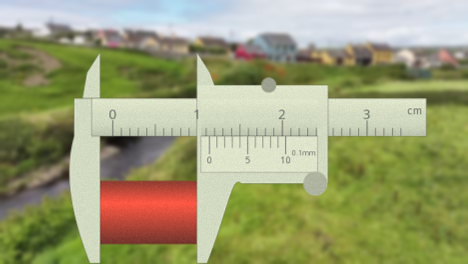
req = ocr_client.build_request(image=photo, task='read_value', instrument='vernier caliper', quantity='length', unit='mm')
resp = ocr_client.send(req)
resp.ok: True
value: 11.4 mm
